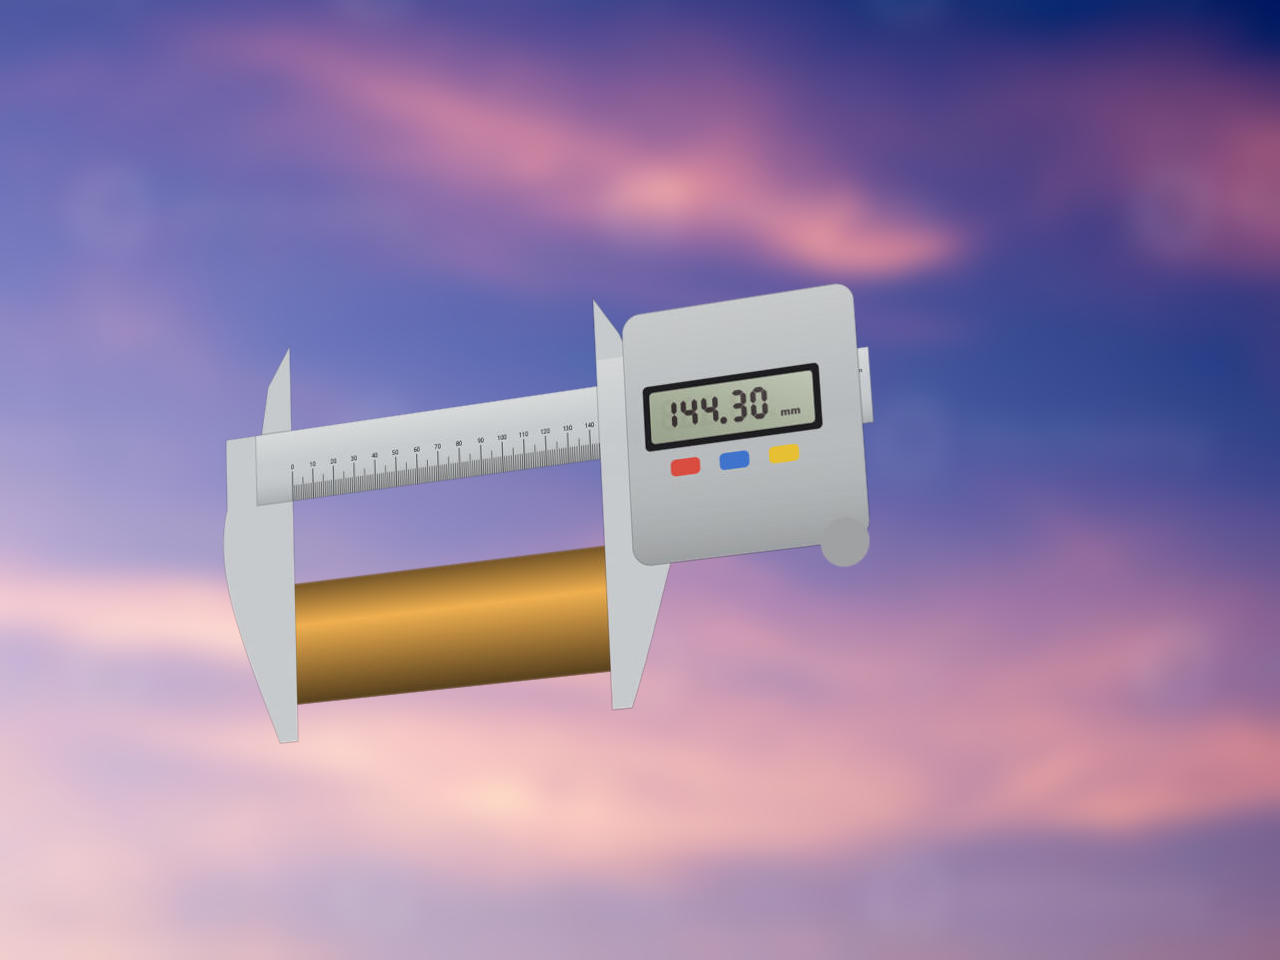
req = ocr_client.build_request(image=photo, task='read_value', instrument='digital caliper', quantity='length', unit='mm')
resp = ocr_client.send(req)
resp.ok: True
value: 144.30 mm
